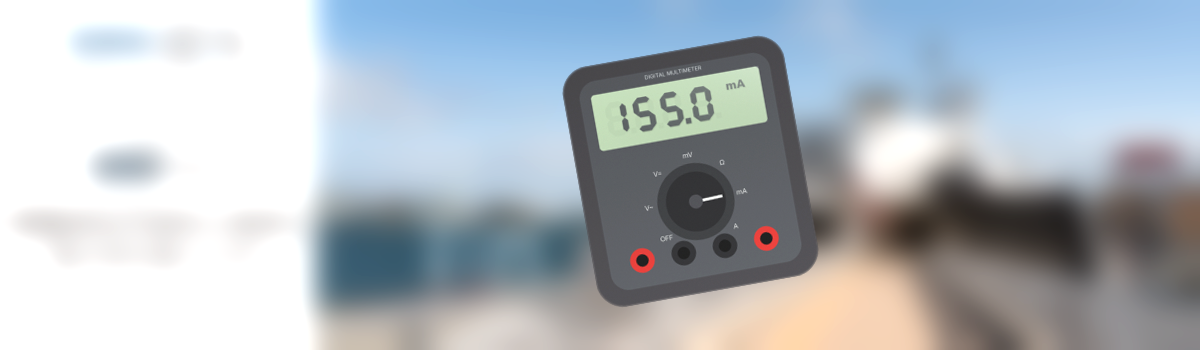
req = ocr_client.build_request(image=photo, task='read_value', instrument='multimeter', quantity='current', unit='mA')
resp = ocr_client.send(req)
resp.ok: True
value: 155.0 mA
